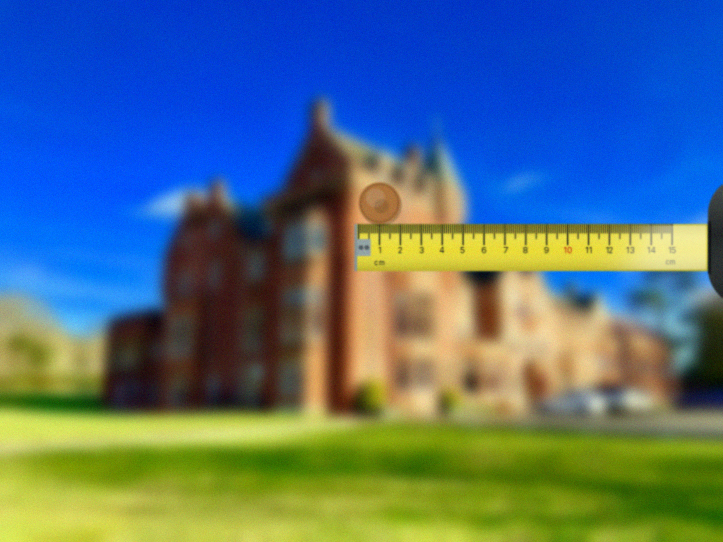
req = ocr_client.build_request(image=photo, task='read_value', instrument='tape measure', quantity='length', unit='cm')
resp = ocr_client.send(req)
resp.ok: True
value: 2 cm
